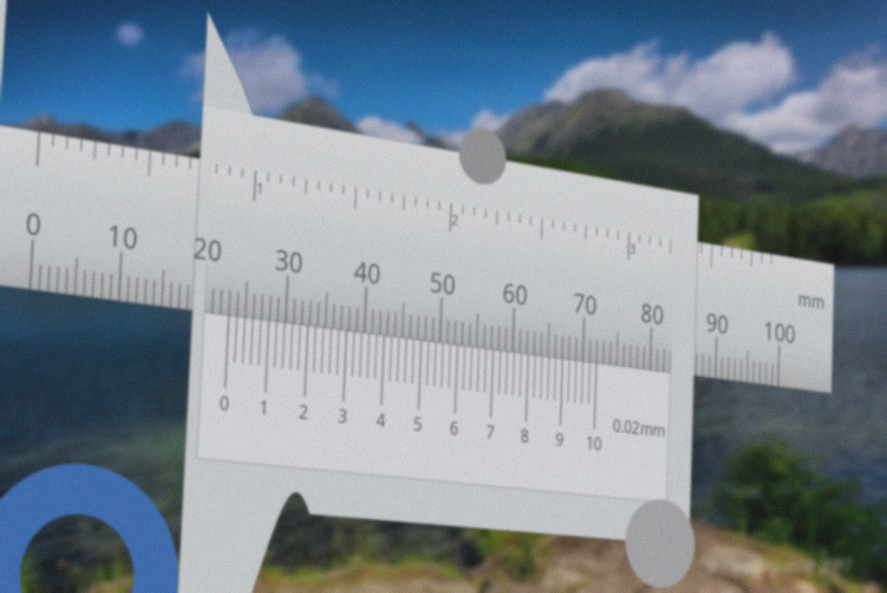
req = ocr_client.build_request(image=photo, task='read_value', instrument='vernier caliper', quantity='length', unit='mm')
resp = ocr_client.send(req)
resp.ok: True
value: 23.0 mm
